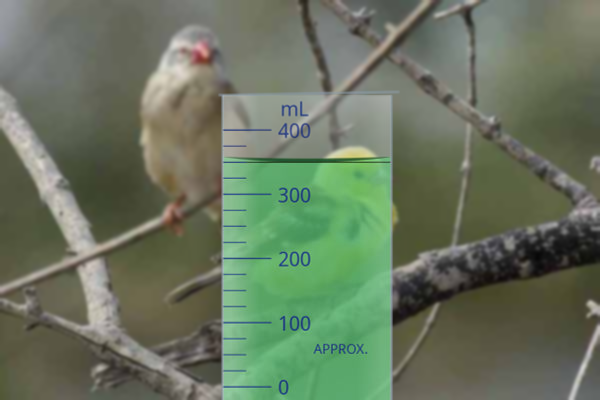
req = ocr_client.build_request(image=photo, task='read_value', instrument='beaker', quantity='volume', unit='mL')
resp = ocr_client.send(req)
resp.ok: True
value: 350 mL
